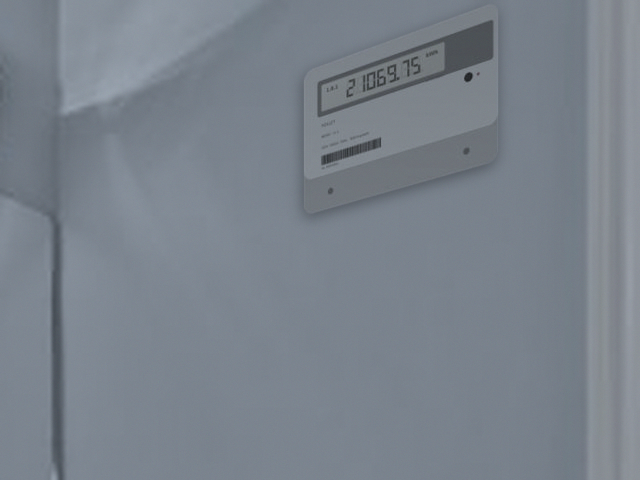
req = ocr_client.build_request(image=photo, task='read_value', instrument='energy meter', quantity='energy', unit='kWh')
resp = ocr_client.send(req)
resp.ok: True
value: 21069.75 kWh
